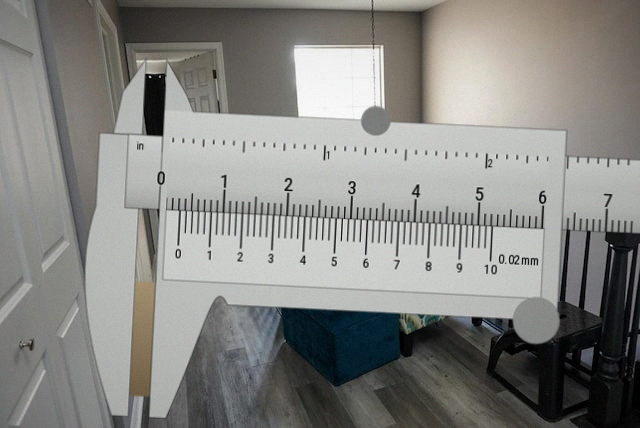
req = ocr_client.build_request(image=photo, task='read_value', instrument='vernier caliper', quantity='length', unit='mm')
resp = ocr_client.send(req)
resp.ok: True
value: 3.2 mm
